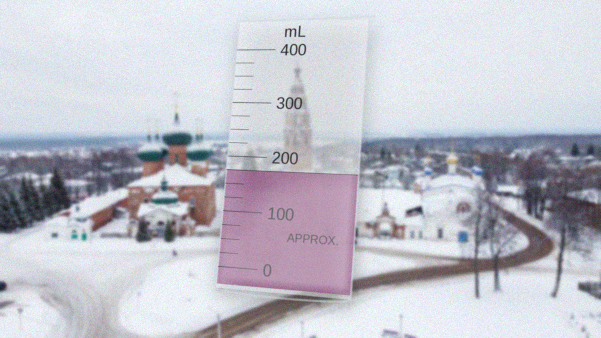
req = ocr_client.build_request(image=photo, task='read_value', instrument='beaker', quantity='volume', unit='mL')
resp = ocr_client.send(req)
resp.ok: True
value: 175 mL
